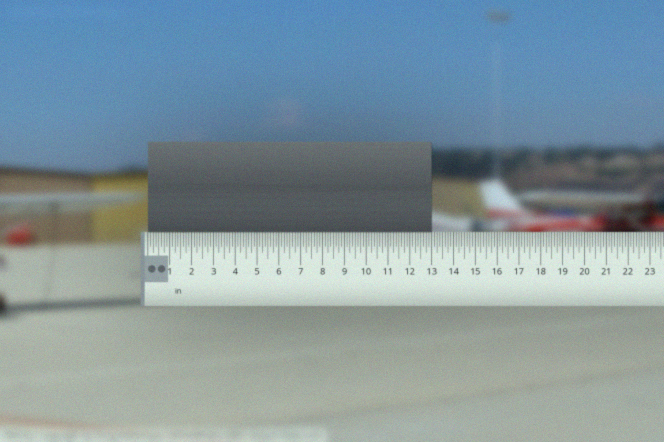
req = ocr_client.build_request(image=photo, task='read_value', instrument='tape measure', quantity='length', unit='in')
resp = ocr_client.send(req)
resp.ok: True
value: 13 in
